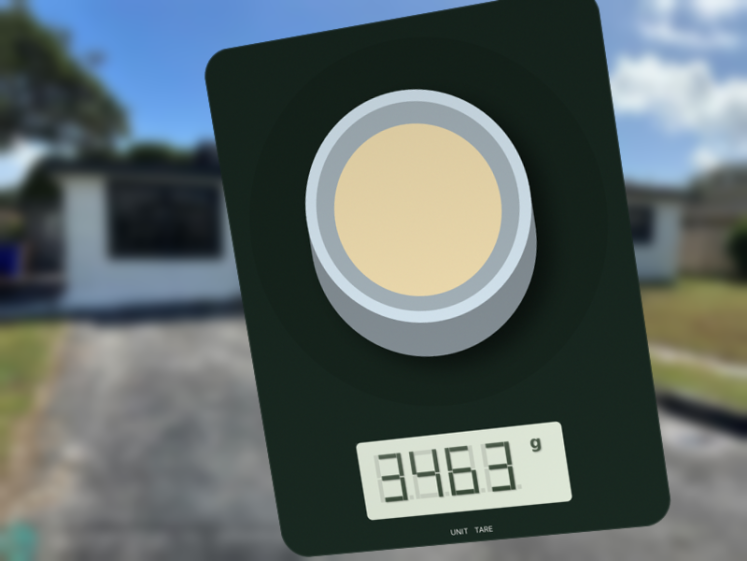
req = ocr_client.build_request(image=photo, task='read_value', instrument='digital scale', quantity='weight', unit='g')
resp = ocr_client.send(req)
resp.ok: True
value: 3463 g
